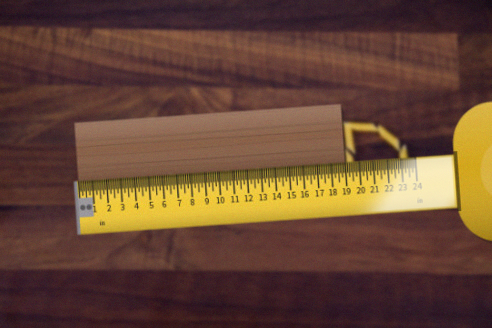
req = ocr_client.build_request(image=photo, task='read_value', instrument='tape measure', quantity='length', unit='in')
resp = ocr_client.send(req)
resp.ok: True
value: 19 in
